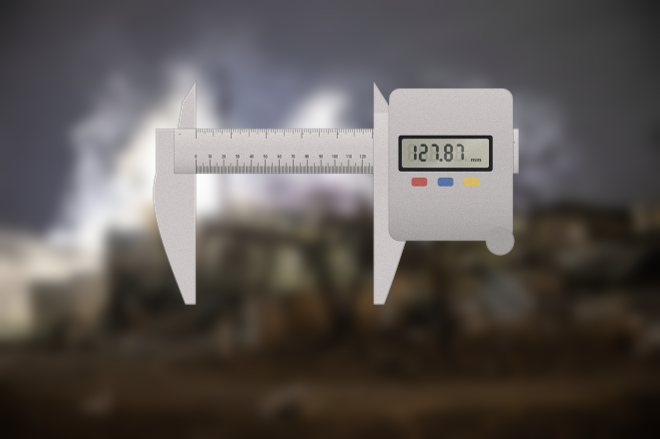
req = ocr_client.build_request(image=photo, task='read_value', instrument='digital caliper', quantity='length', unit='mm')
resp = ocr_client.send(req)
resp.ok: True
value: 127.87 mm
